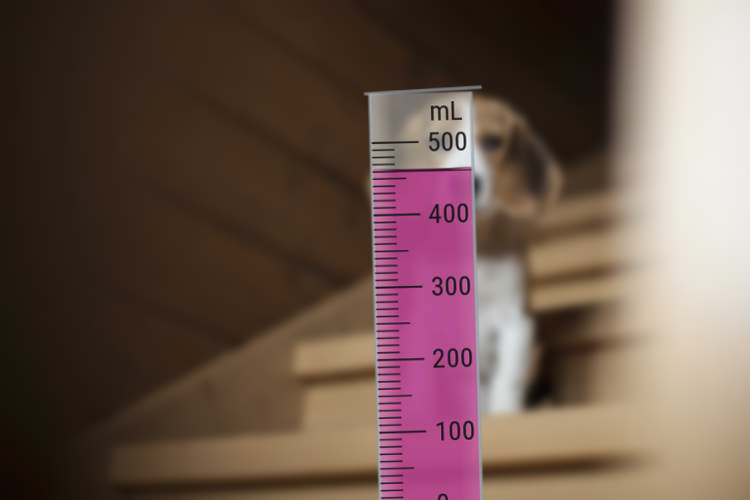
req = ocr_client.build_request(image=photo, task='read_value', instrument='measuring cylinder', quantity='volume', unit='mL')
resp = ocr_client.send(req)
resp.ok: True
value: 460 mL
